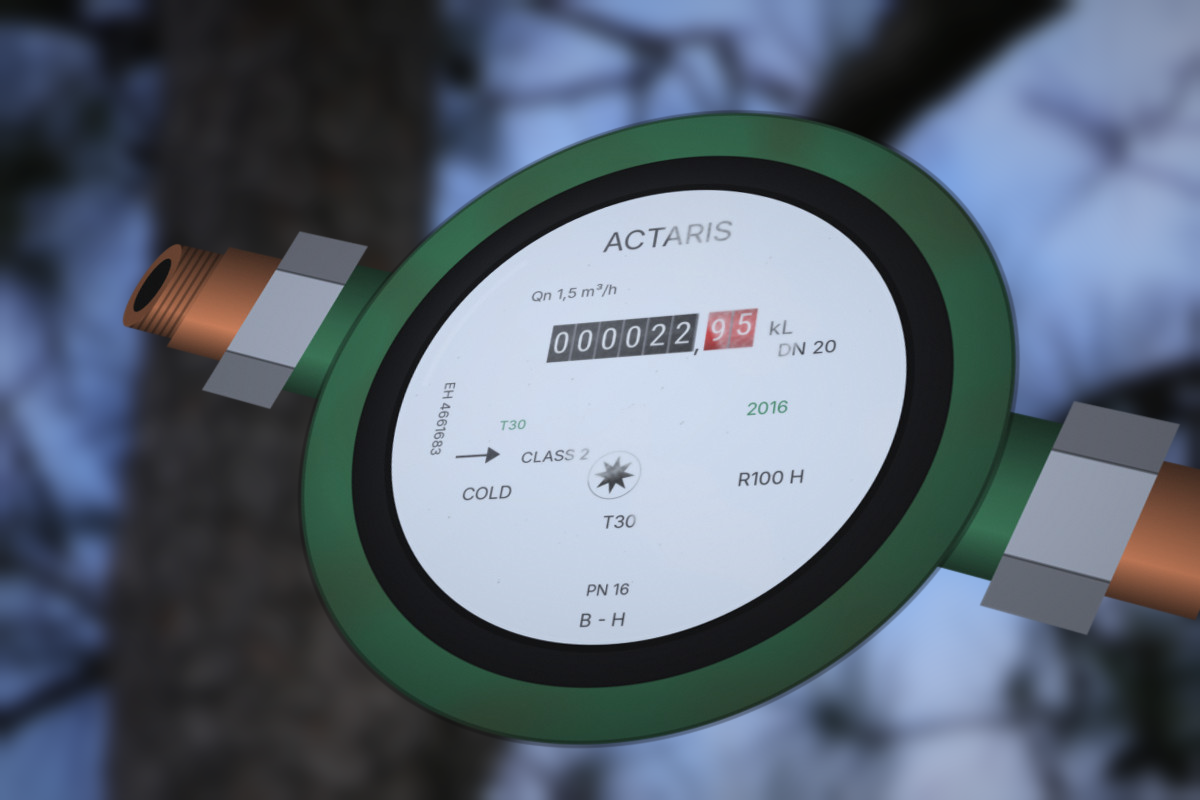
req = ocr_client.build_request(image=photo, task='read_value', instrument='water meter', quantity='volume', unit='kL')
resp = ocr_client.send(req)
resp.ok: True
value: 22.95 kL
